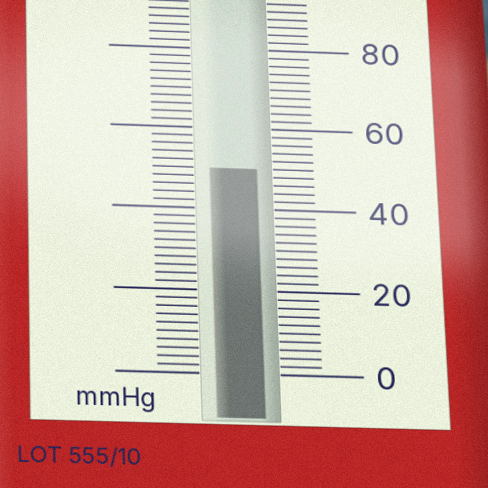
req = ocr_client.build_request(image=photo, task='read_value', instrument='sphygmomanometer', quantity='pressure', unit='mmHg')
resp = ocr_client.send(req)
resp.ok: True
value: 50 mmHg
